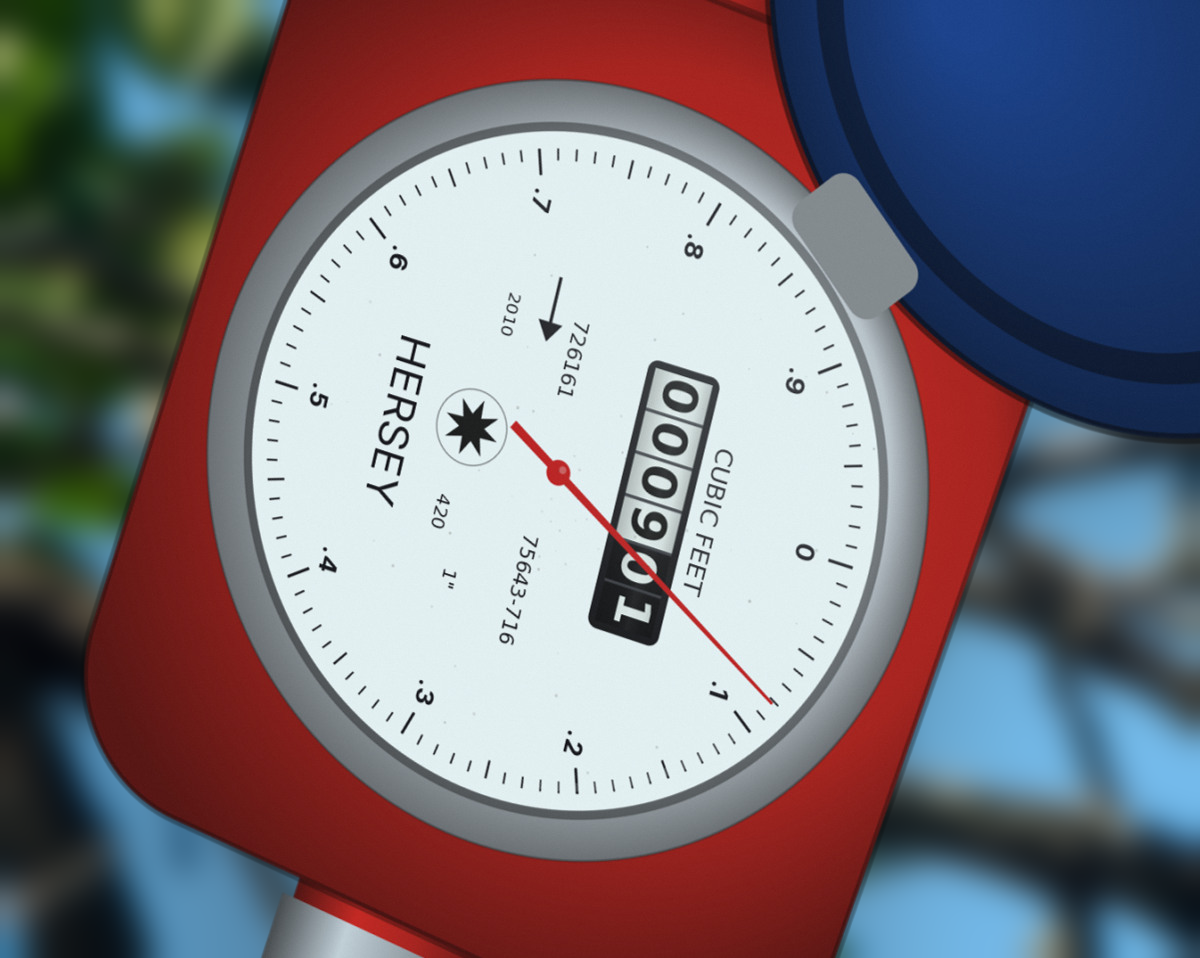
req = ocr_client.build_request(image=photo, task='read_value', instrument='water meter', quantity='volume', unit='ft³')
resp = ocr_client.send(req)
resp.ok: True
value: 901.08 ft³
